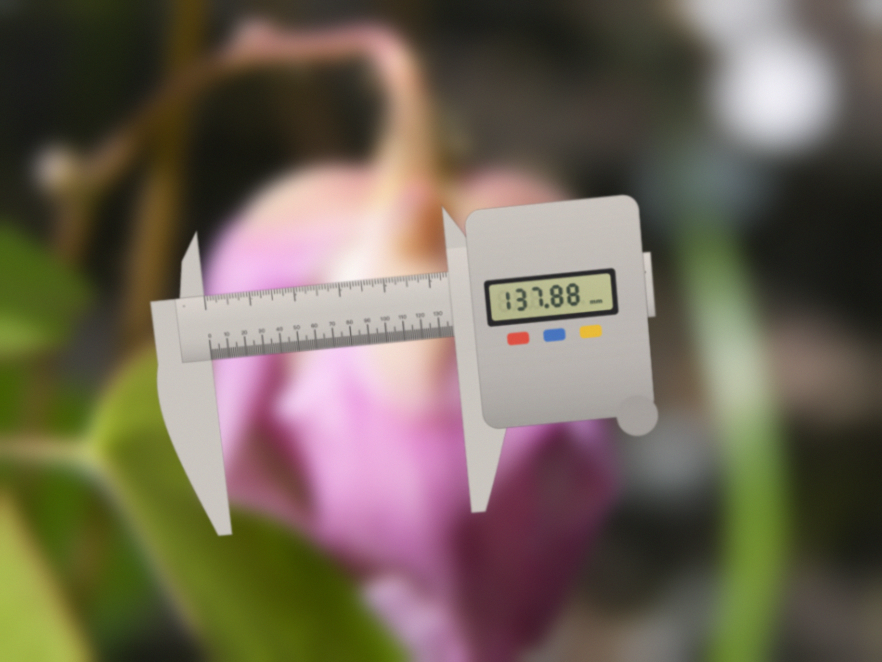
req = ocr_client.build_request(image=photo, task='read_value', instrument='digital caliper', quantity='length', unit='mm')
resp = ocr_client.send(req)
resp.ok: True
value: 137.88 mm
